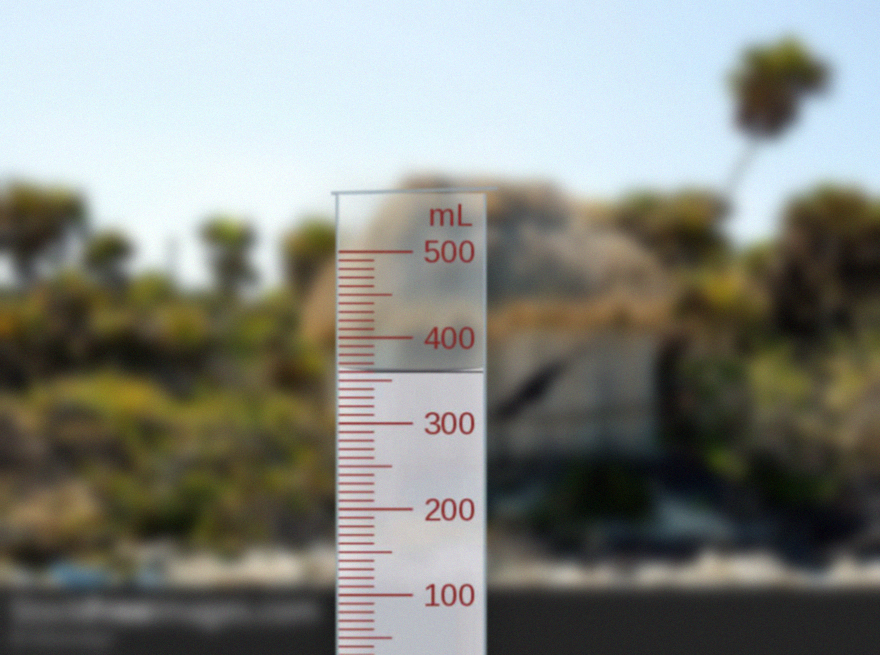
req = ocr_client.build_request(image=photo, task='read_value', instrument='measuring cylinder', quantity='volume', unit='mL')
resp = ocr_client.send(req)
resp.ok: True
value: 360 mL
